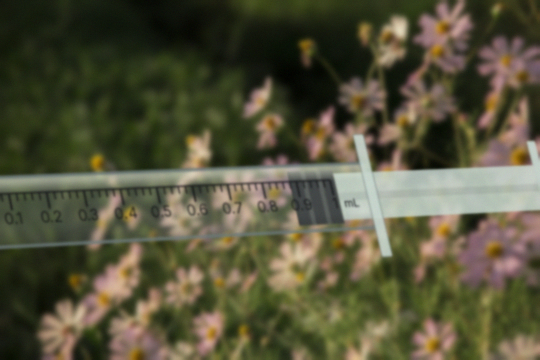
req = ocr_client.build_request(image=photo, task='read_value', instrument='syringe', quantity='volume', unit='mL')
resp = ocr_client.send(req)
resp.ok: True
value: 0.88 mL
